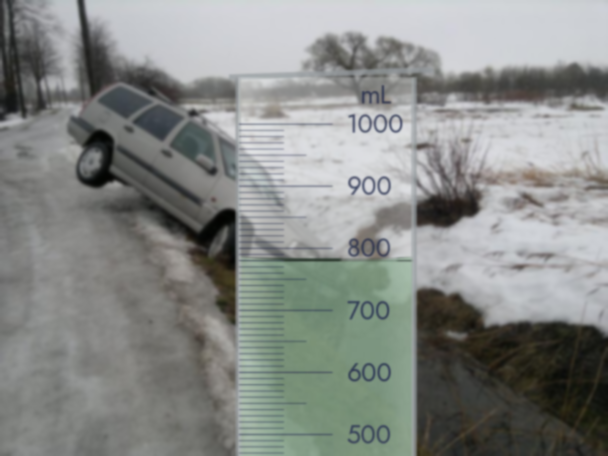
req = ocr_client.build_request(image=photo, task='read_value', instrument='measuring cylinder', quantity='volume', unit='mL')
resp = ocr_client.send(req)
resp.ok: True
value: 780 mL
